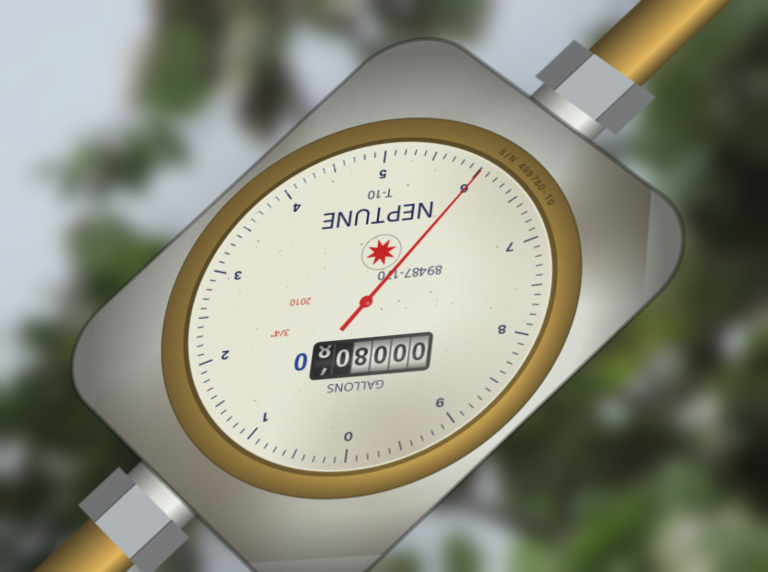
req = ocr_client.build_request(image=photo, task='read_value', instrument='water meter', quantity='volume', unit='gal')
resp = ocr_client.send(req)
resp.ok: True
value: 8076.0 gal
